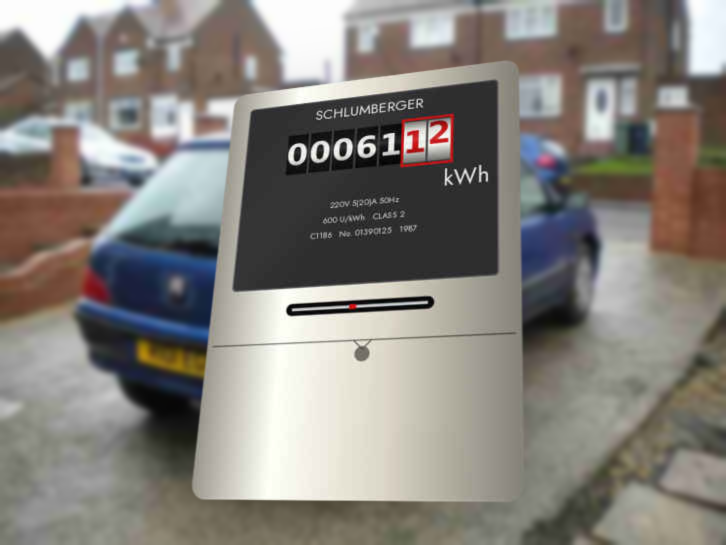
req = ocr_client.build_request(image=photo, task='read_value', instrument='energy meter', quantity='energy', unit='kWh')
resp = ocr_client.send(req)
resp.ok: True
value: 61.12 kWh
